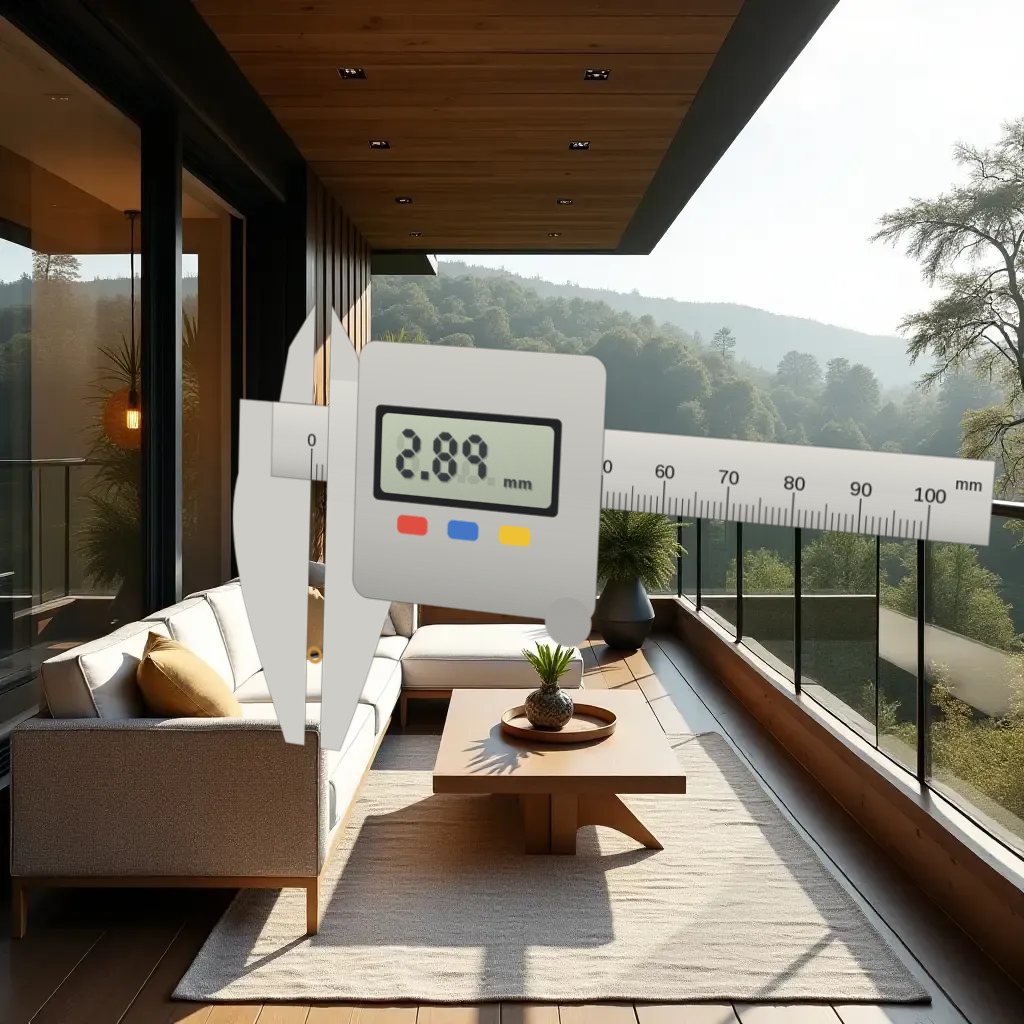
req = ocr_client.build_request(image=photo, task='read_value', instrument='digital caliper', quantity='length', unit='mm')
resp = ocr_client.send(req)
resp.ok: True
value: 2.89 mm
